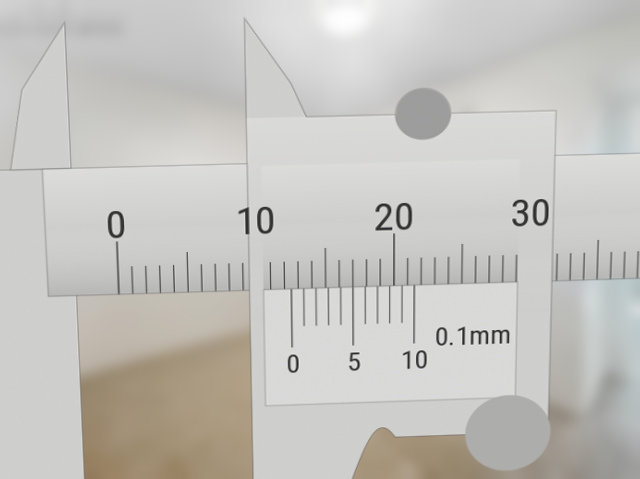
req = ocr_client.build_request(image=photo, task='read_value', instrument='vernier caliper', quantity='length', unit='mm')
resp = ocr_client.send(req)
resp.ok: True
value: 12.5 mm
